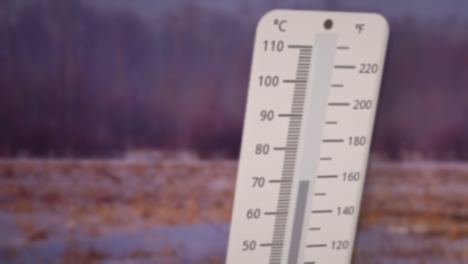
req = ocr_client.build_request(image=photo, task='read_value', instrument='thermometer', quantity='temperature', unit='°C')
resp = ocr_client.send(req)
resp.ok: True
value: 70 °C
